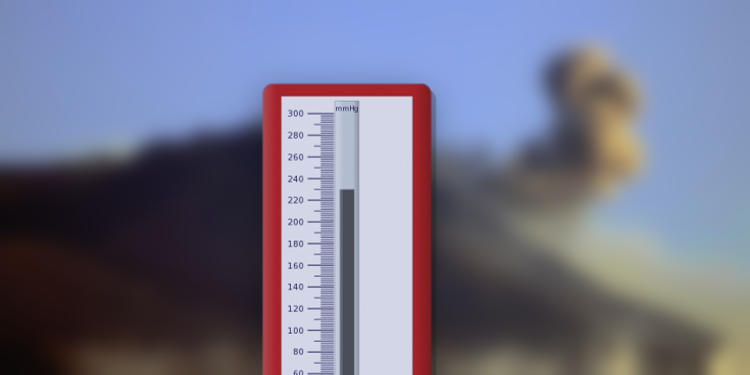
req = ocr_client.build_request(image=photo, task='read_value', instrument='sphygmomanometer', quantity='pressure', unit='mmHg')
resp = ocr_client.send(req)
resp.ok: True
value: 230 mmHg
